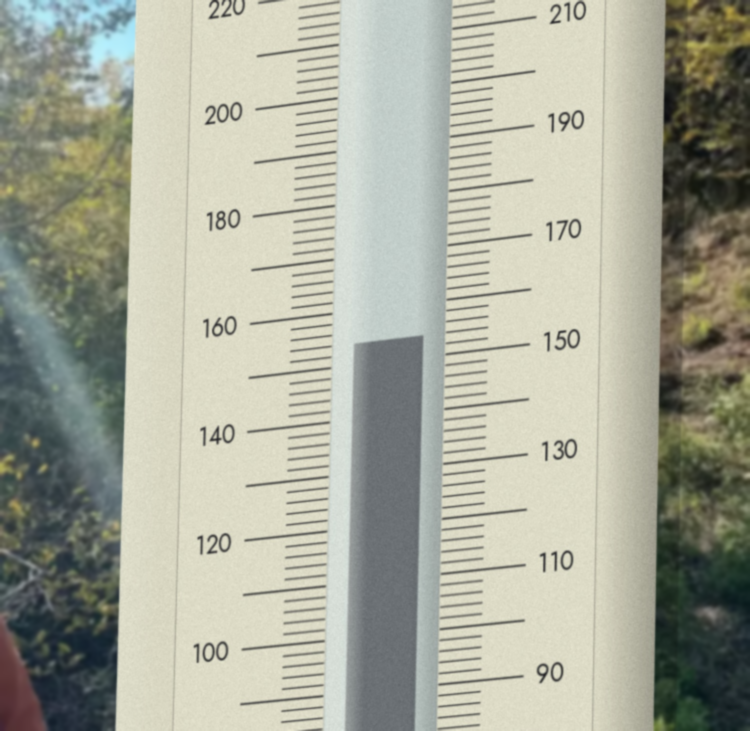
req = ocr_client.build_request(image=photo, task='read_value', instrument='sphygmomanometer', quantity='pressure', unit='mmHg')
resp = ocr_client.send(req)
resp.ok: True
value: 154 mmHg
